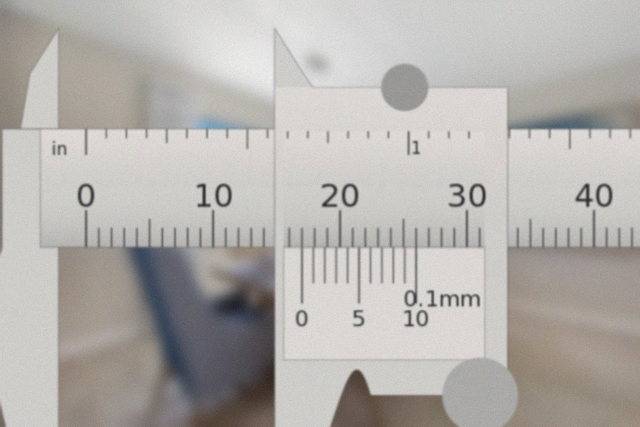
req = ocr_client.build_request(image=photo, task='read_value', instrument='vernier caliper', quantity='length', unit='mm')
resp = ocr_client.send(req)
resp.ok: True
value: 17.0 mm
